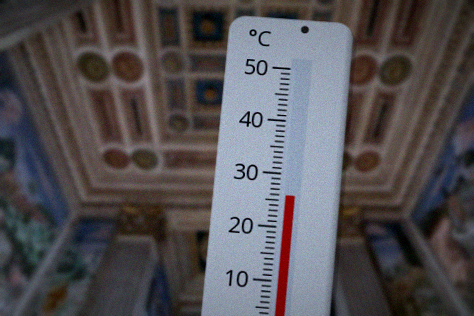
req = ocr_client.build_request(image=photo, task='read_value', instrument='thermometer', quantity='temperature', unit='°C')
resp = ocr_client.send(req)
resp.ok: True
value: 26 °C
